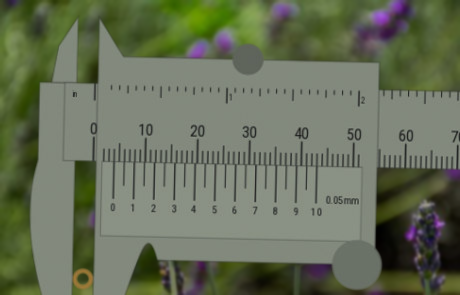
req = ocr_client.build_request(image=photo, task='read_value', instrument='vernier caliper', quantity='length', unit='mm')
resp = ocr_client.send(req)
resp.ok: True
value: 4.0 mm
